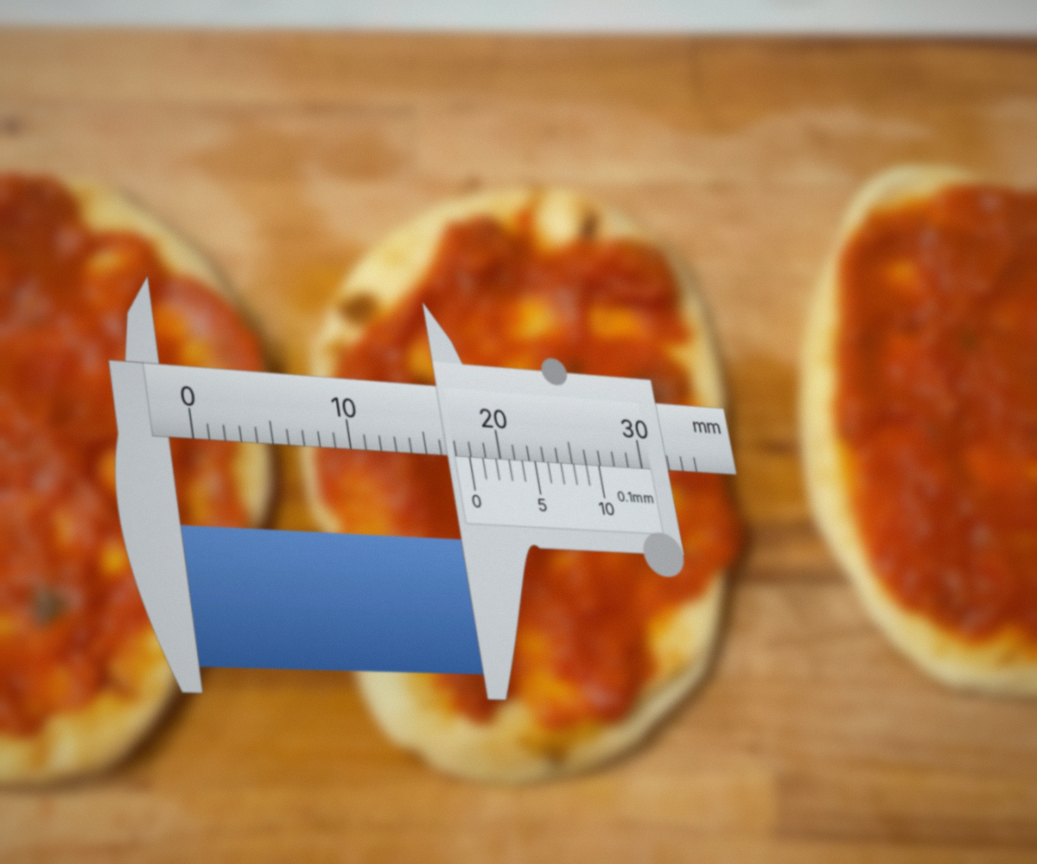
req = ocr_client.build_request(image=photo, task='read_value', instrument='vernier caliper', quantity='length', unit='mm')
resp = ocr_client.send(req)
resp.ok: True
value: 17.9 mm
